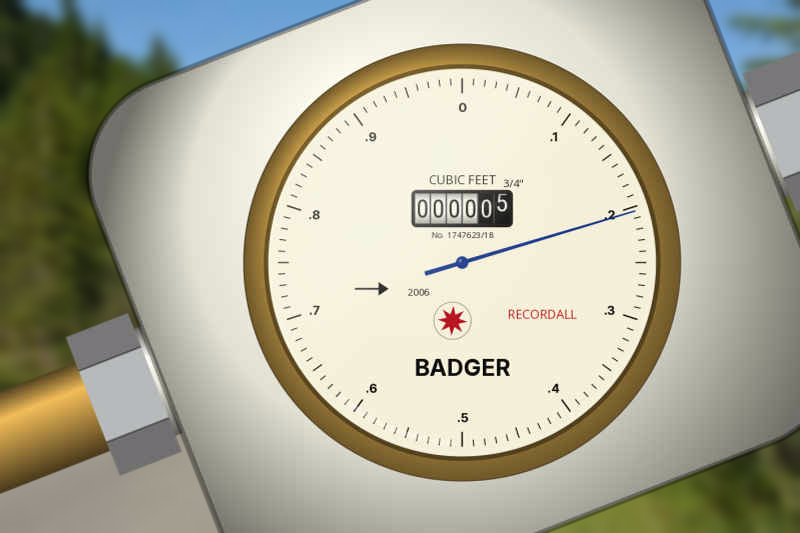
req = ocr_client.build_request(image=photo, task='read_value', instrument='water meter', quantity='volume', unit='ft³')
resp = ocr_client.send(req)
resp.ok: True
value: 5.20 ft³
